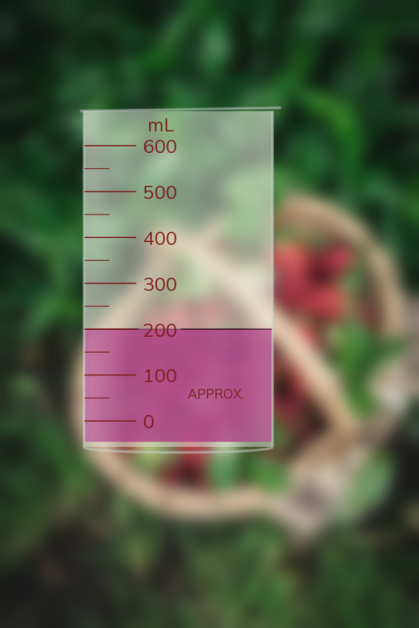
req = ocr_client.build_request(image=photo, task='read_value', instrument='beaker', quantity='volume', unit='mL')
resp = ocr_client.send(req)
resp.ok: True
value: 200 mL
